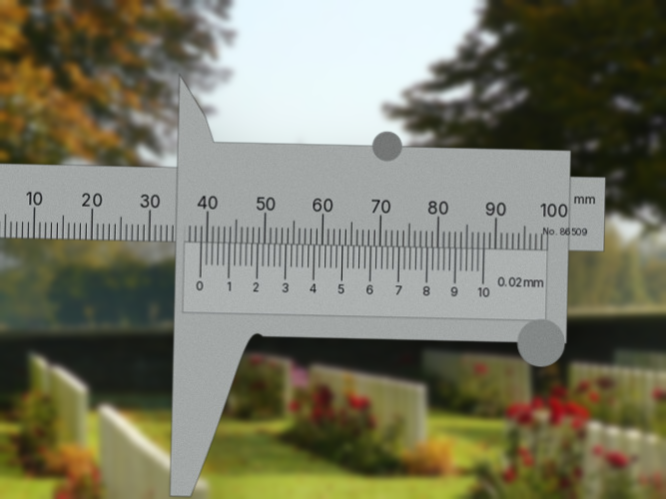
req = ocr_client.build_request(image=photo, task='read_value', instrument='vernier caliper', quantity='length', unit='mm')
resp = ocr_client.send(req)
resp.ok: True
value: 39.0 mm
